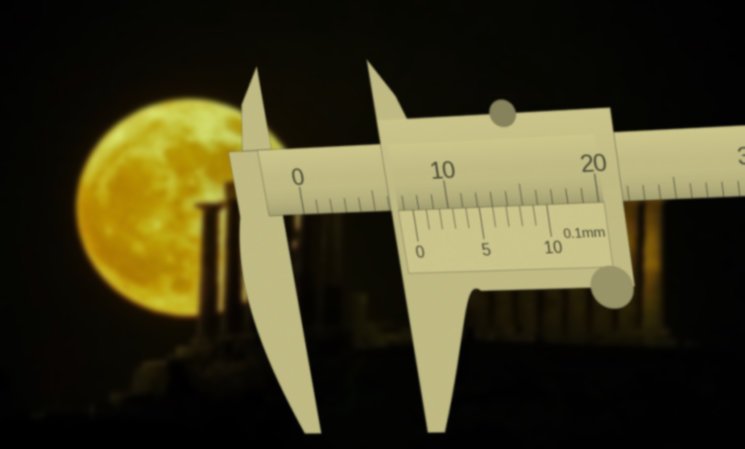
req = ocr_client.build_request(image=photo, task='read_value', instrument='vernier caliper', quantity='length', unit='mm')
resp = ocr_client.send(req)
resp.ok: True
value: 7.6 mm
